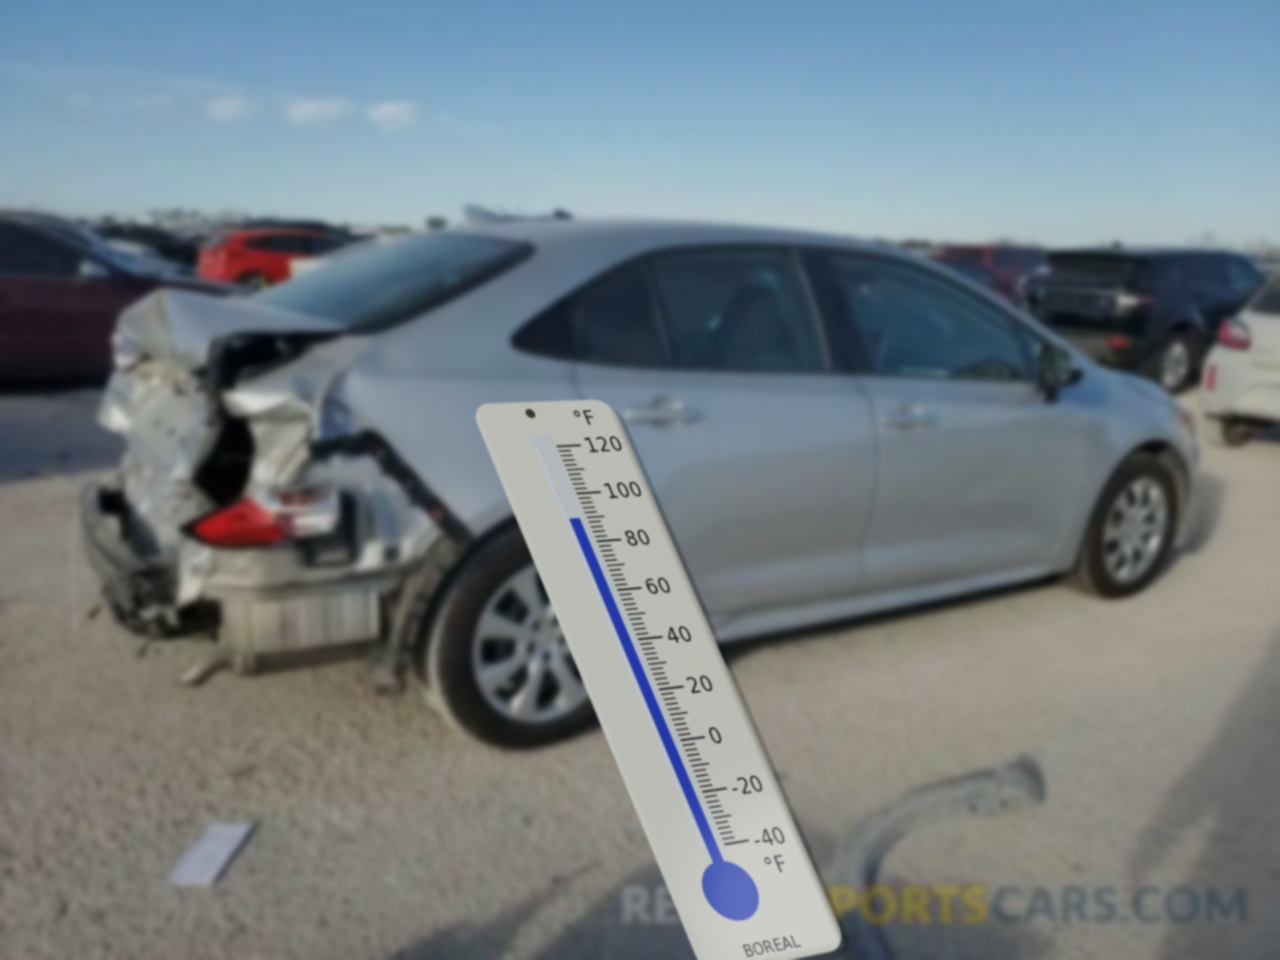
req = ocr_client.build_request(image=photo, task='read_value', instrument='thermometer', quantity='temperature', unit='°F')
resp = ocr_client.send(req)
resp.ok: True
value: 90 °F
